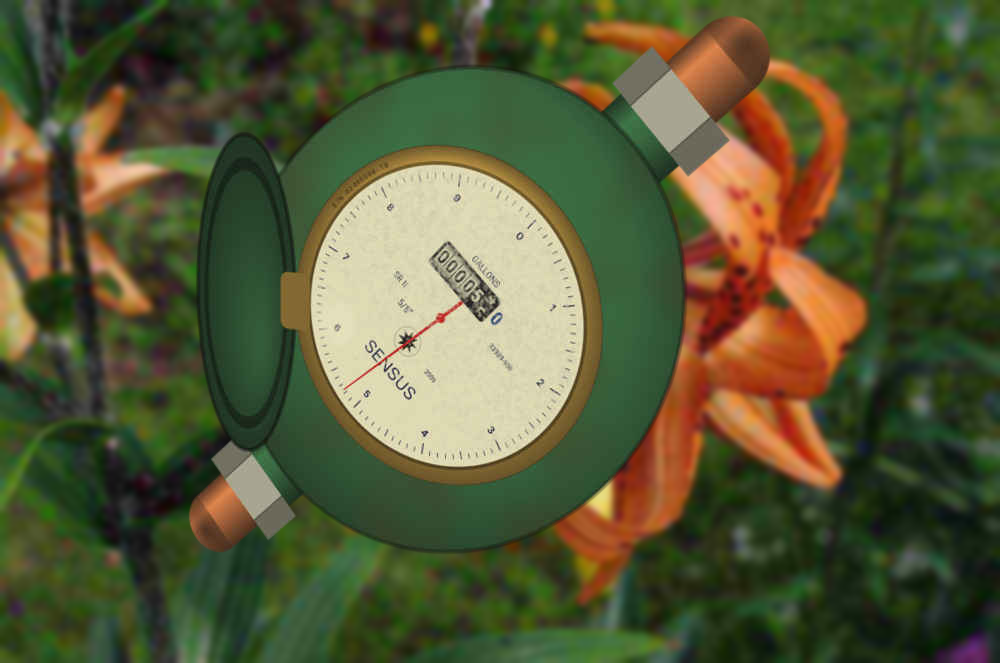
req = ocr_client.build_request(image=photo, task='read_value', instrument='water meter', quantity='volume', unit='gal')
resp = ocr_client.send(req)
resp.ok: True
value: 545.2 gal
